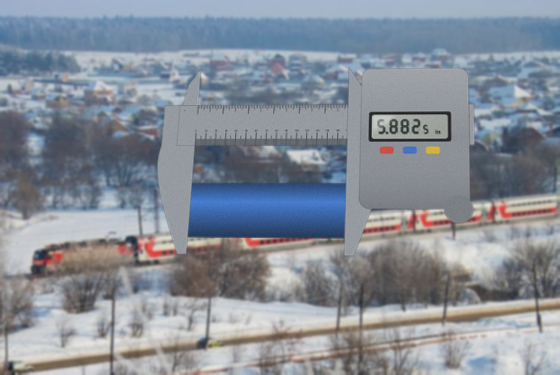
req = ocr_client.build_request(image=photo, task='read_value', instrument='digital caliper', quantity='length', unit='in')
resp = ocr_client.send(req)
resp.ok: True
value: 5.8825 in
